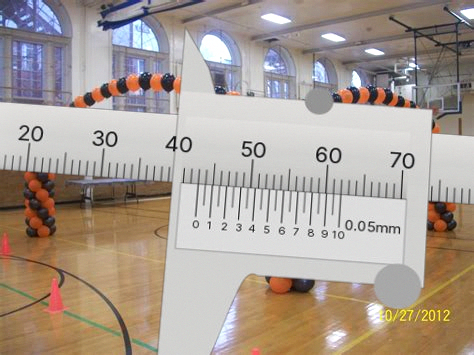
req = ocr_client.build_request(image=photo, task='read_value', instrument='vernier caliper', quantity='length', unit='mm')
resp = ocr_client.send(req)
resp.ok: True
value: 43.0 mm
